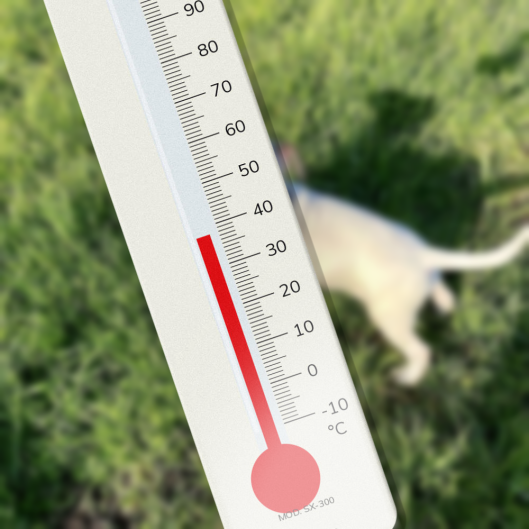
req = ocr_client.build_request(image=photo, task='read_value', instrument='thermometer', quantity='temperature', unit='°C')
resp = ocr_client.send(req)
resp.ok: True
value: 38 °C
